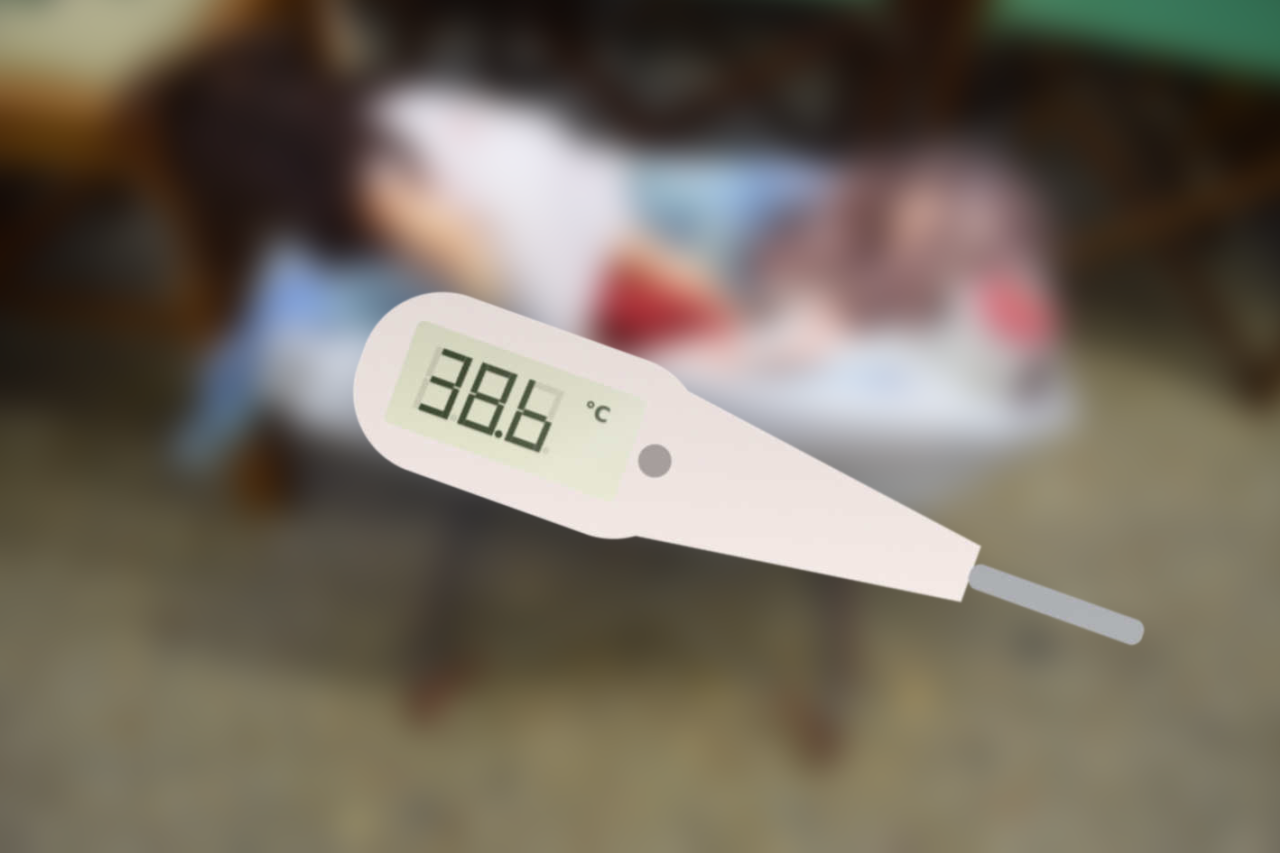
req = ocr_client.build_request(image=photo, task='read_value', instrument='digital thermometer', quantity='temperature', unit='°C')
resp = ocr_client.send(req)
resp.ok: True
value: 38.6 °C
